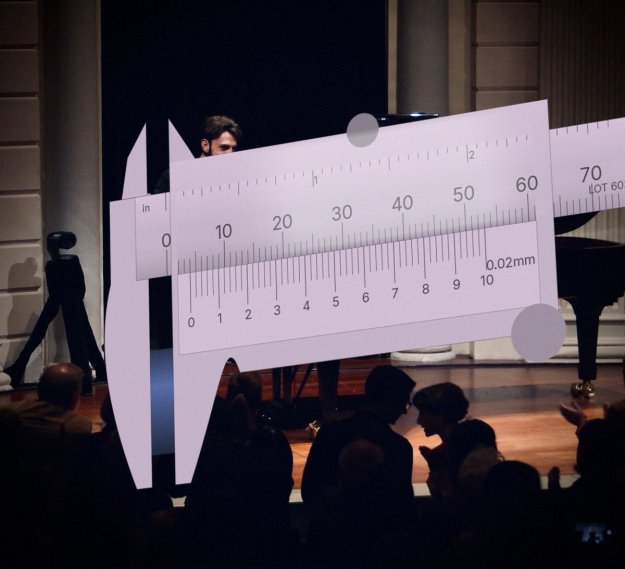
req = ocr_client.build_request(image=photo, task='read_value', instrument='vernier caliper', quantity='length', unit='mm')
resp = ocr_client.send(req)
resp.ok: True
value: 4.0 mm
